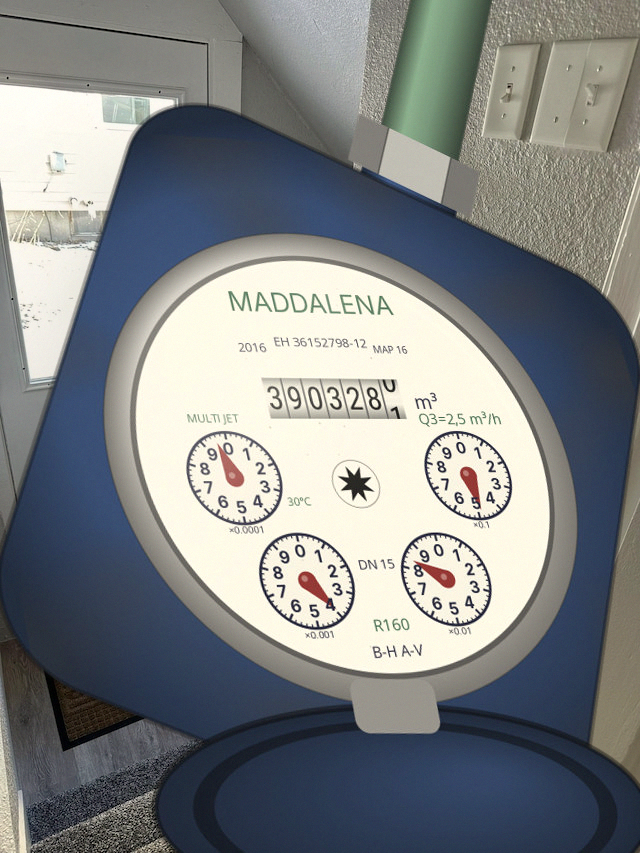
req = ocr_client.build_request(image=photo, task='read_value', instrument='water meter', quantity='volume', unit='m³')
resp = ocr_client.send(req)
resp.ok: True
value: 3903280.4839 m³
